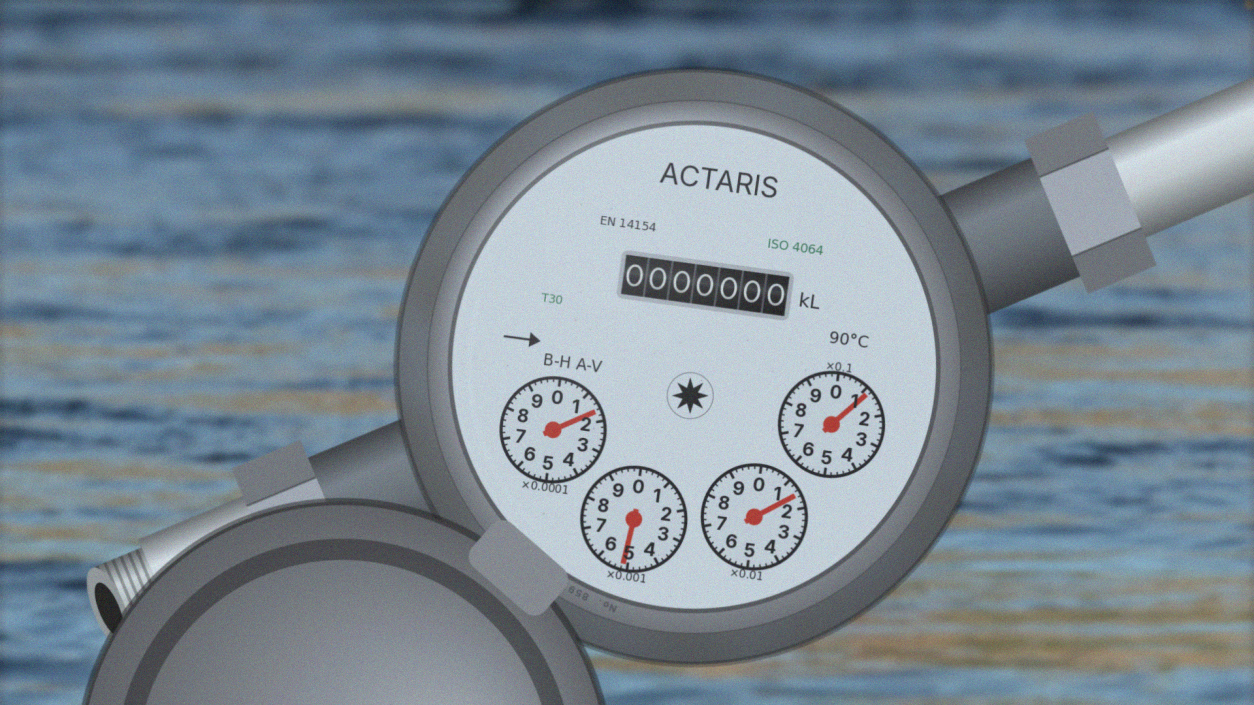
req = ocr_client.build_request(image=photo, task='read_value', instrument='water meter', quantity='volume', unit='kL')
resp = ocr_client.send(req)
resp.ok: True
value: 0.1151 kL
